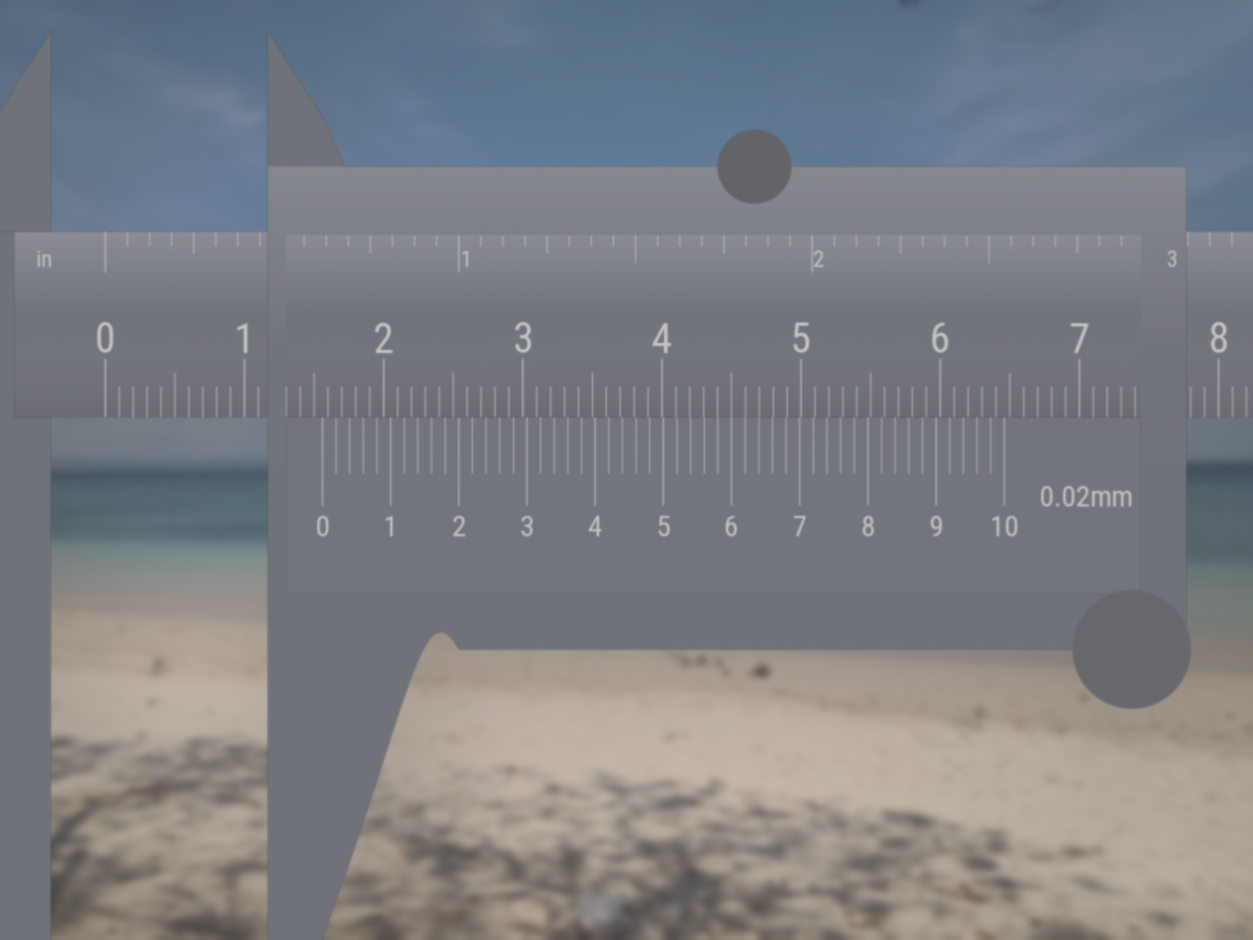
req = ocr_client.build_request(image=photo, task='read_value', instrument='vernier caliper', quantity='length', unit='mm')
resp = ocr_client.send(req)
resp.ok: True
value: 15.6 mm
